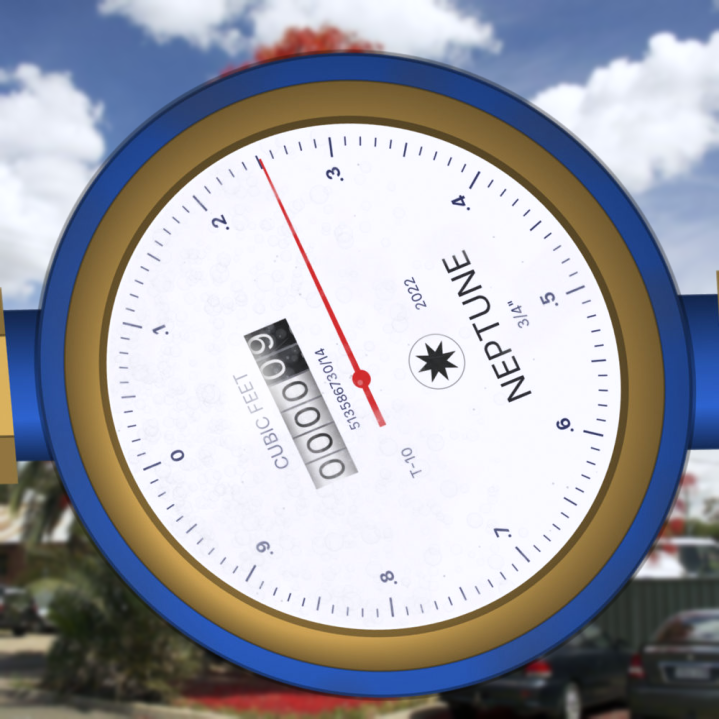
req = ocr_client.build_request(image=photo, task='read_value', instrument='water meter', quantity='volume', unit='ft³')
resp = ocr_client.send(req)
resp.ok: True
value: 9.25 ft³
